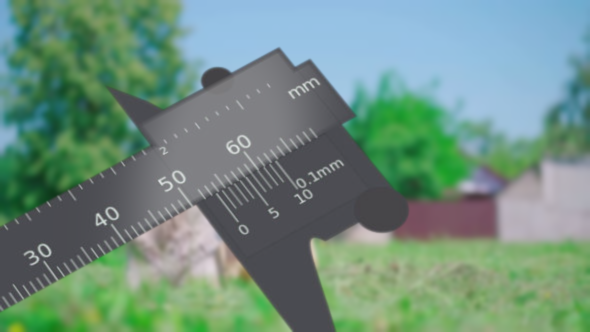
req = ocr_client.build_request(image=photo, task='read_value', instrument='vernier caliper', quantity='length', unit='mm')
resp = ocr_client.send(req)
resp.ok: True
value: 53.6 mm
